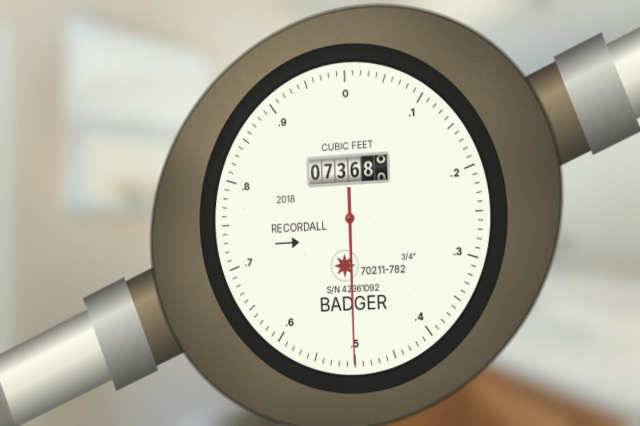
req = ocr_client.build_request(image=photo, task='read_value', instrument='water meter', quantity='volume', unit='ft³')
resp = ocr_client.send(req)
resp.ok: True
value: 73688.50 ft³
